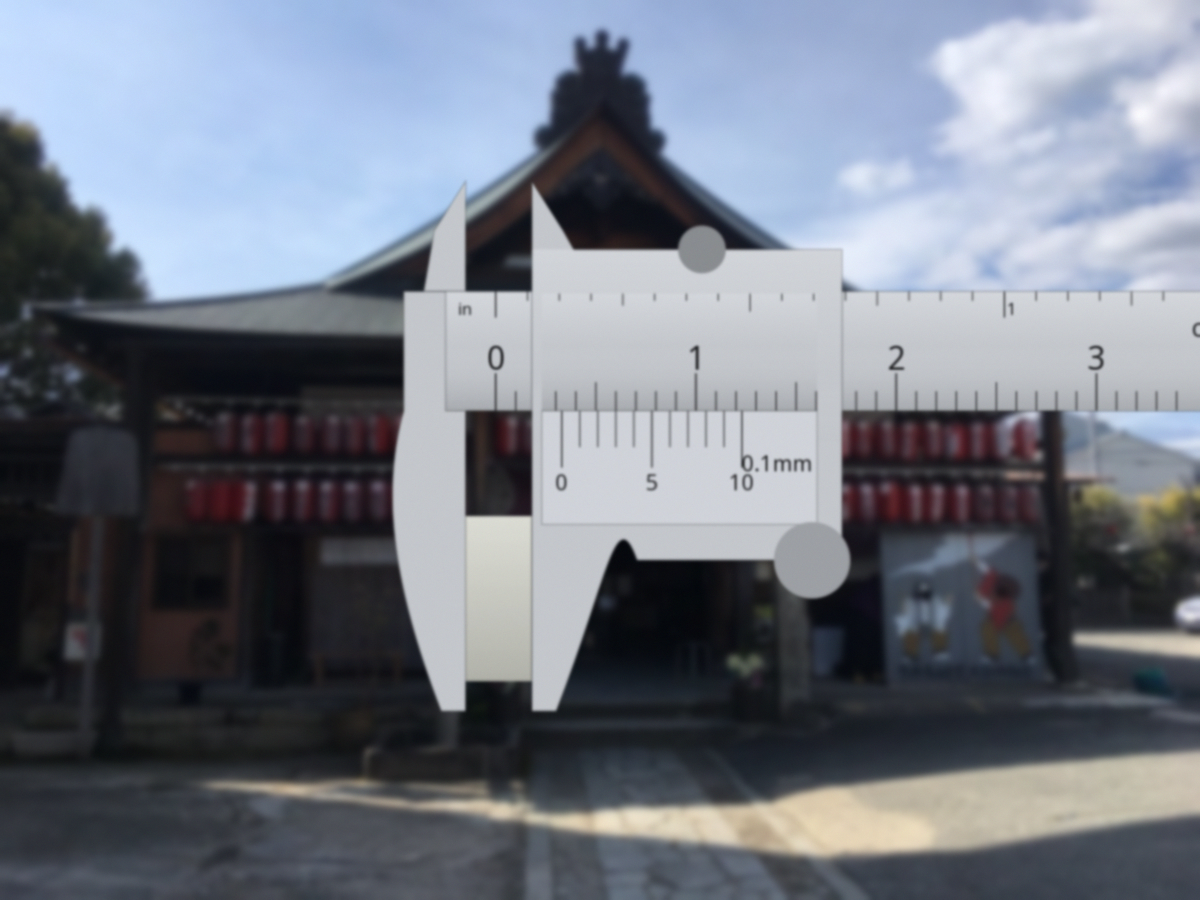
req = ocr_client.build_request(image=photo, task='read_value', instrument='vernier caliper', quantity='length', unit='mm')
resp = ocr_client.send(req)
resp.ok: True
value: 3.3 mm
